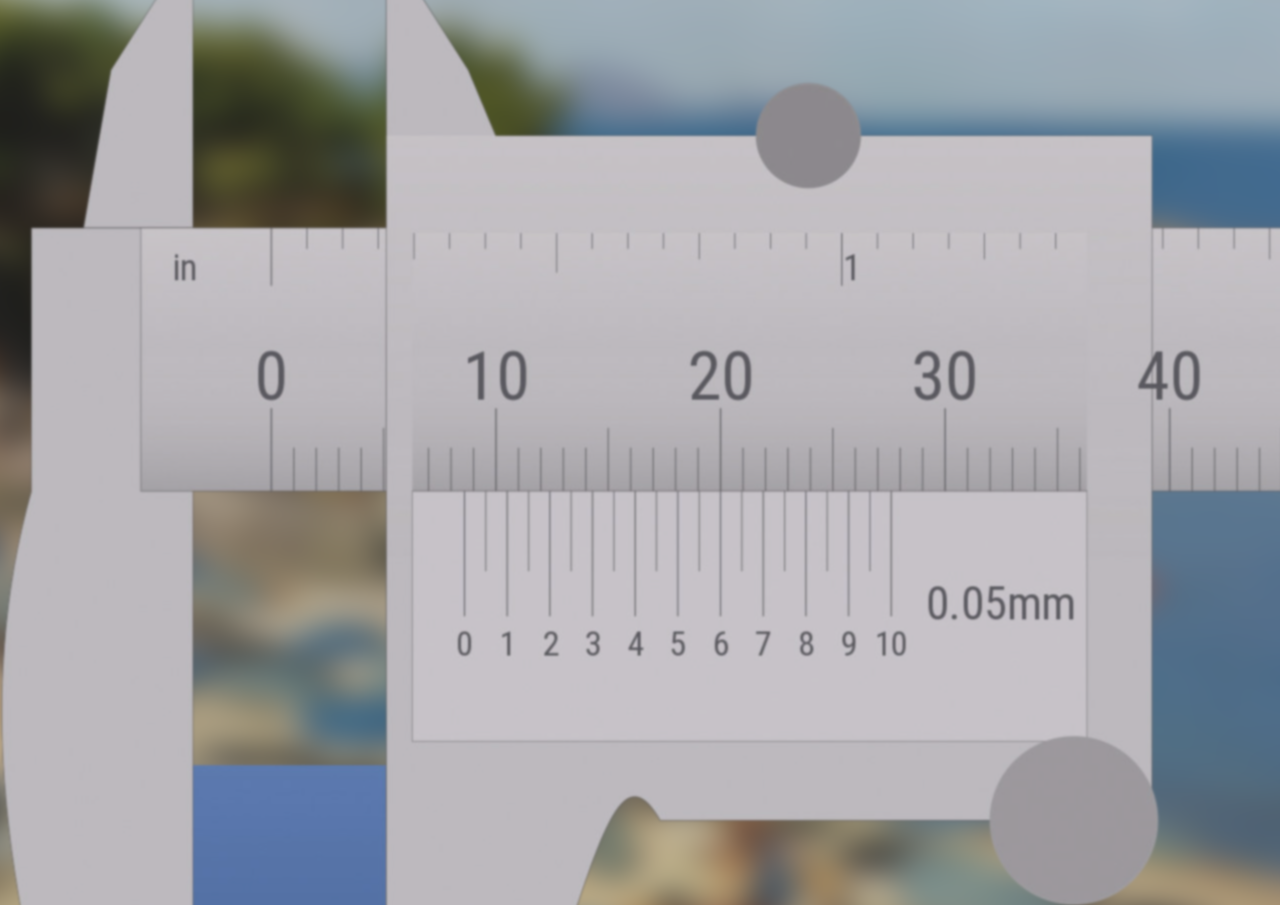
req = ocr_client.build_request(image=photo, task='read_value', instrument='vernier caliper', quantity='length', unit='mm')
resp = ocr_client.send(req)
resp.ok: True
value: 8.6 mm
